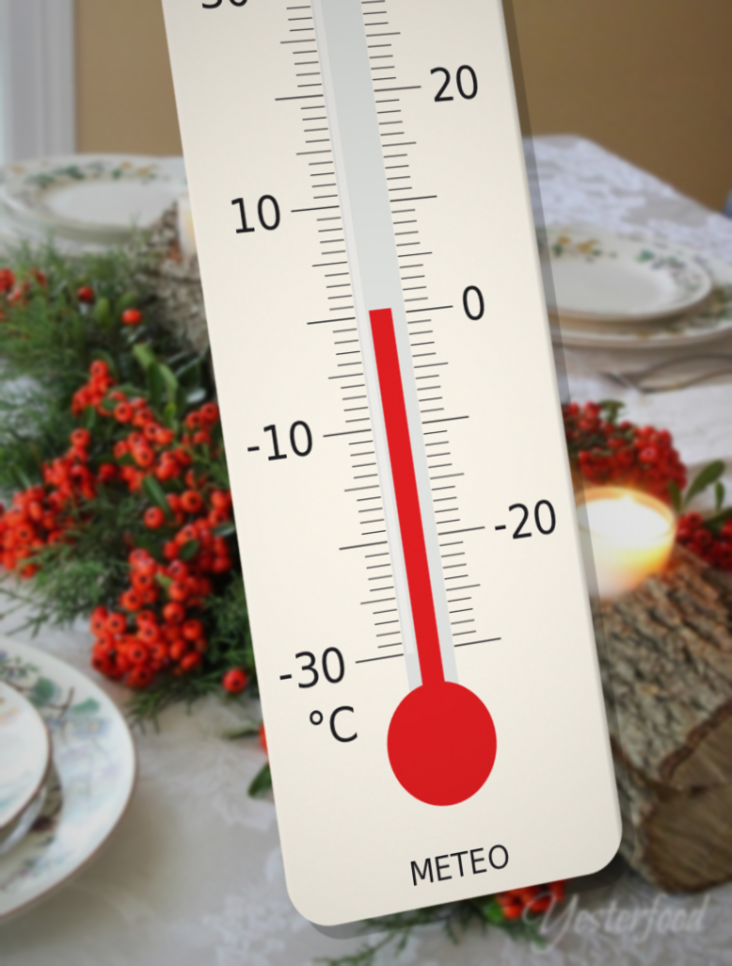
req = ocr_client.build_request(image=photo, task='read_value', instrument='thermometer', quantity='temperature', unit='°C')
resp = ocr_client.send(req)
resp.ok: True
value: 0.5 °C
